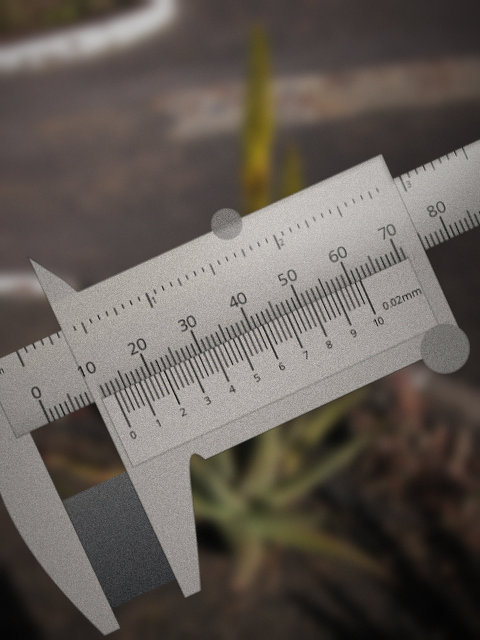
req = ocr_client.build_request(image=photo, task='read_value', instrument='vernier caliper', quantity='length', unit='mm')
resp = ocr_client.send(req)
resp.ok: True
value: 12.8 mm
